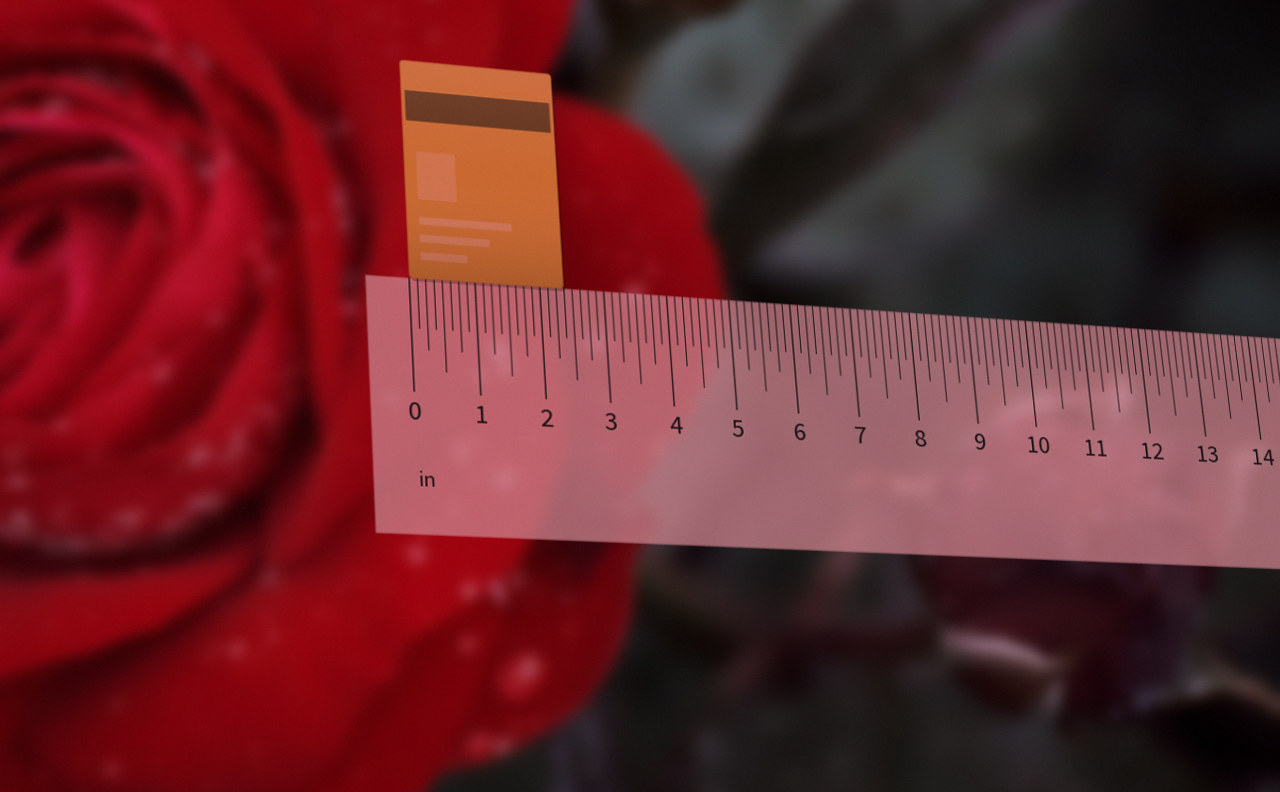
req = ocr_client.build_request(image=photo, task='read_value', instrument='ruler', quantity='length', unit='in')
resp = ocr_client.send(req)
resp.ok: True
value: 2.375 in
